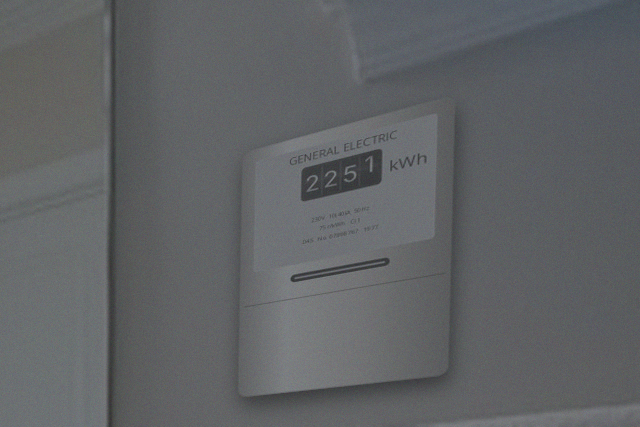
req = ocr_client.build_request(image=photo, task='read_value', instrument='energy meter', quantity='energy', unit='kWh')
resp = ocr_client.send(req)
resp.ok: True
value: 2251 kWh
